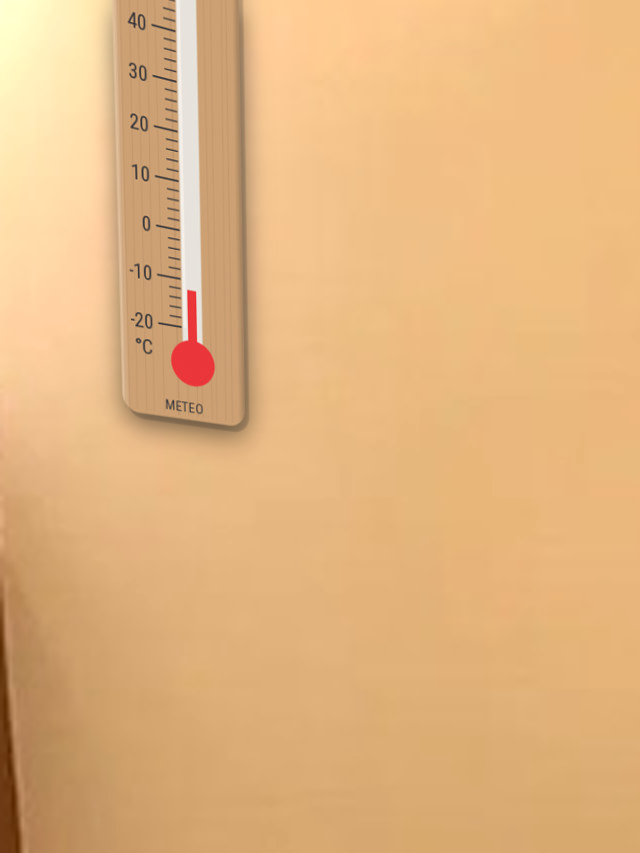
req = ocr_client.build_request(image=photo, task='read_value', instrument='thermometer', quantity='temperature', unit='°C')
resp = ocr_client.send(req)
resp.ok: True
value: -12 °C
